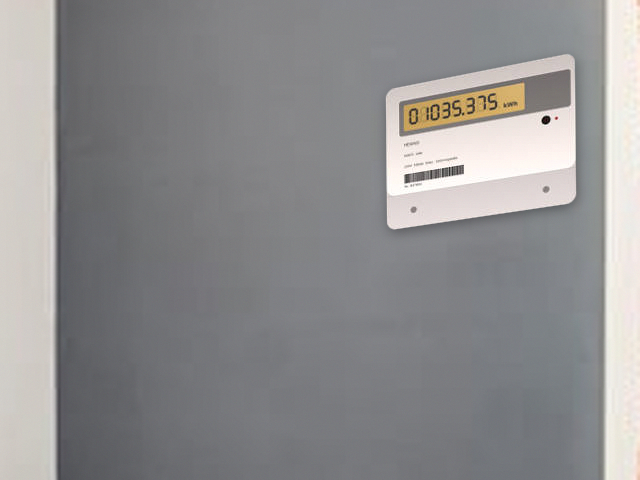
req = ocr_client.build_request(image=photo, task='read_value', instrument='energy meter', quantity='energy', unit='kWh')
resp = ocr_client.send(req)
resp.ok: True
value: 1035.375 kWh
